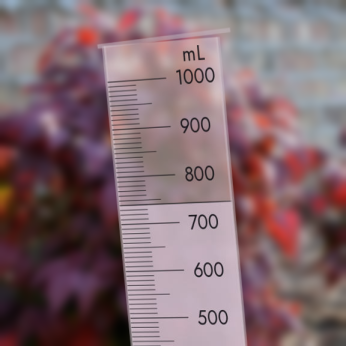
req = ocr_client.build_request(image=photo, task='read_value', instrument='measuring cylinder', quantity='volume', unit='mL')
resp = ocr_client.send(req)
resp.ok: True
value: 740 mL
